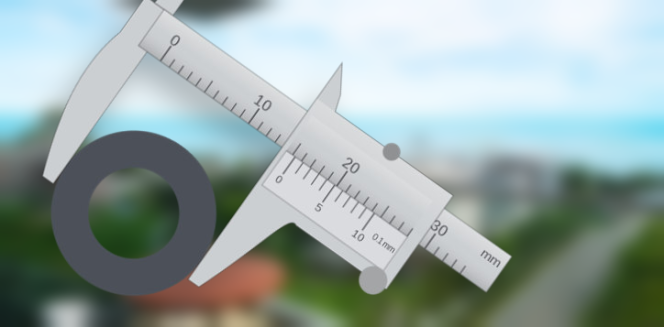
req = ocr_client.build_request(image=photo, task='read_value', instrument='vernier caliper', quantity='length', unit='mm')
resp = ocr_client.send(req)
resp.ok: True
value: 15.3 mm
